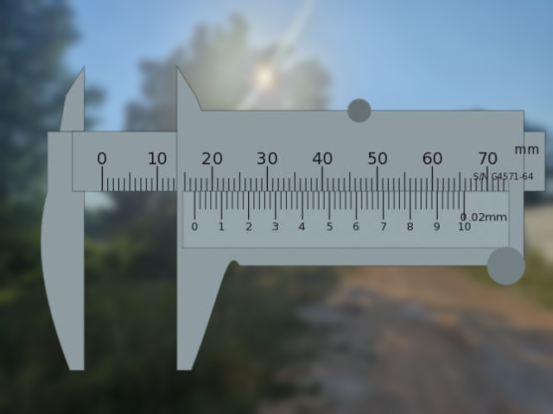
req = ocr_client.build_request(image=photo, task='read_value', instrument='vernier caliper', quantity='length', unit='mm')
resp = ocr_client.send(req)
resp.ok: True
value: 16.8 mm
